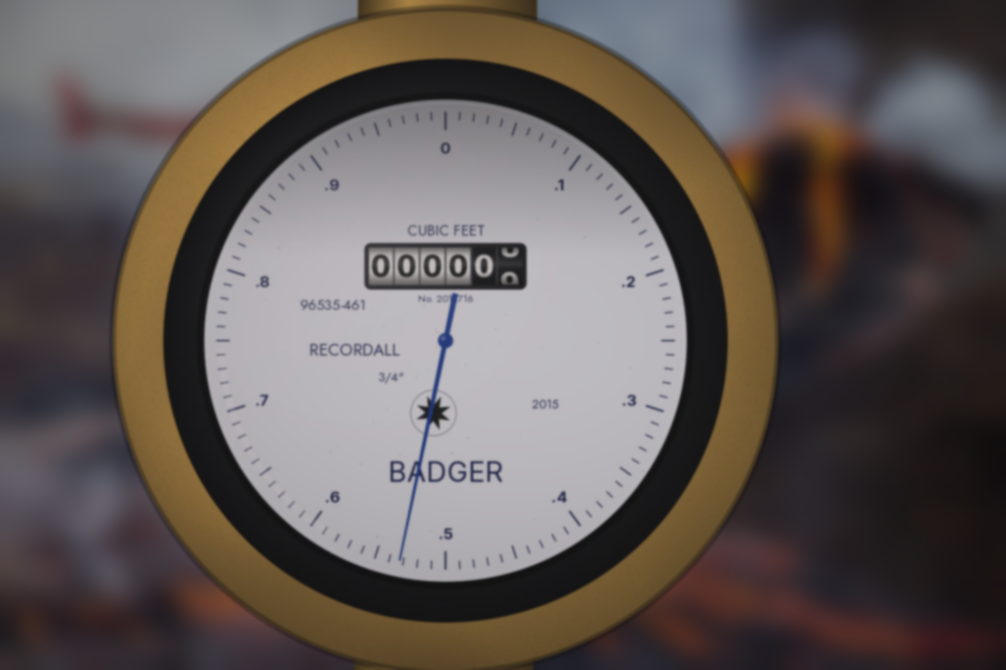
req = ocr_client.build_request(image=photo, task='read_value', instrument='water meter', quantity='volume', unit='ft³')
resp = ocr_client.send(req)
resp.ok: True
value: 8.53 ft³
